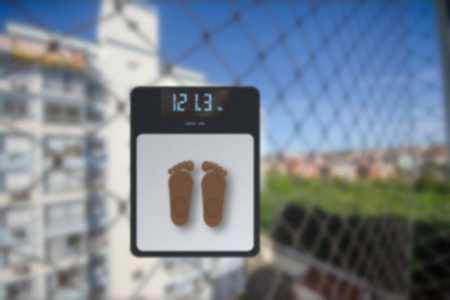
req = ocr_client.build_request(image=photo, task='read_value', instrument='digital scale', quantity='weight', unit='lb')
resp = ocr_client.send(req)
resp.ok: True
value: 121.3 lb
